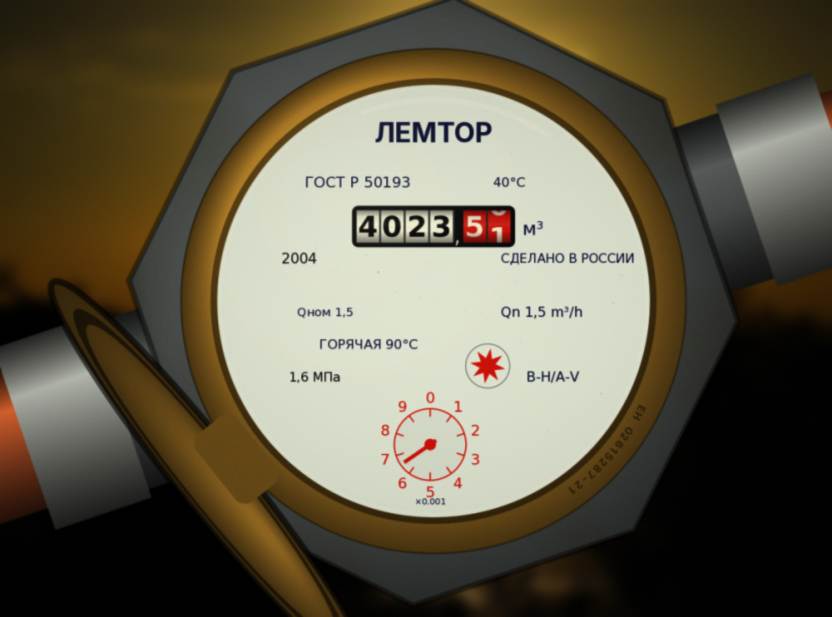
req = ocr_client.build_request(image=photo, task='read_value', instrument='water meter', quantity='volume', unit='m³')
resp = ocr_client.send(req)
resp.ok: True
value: 4023.506 m³
